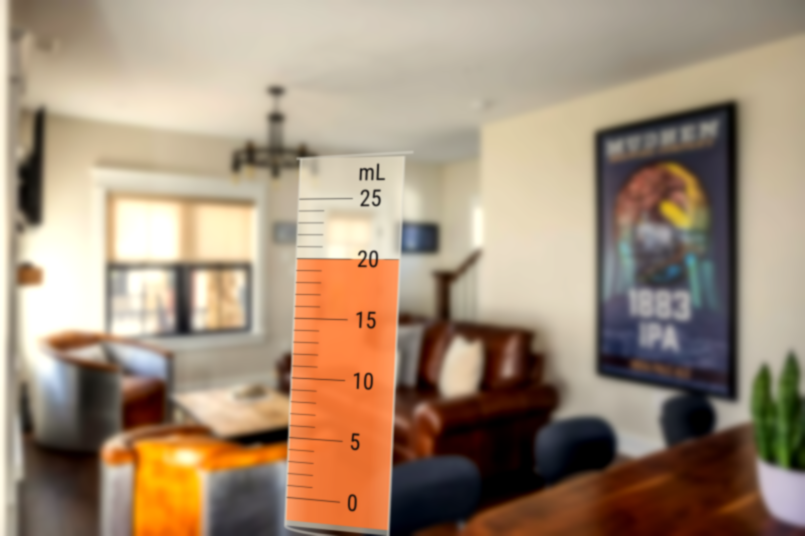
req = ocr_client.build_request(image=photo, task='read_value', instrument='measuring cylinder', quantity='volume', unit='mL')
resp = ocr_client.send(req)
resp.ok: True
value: 20 mL
